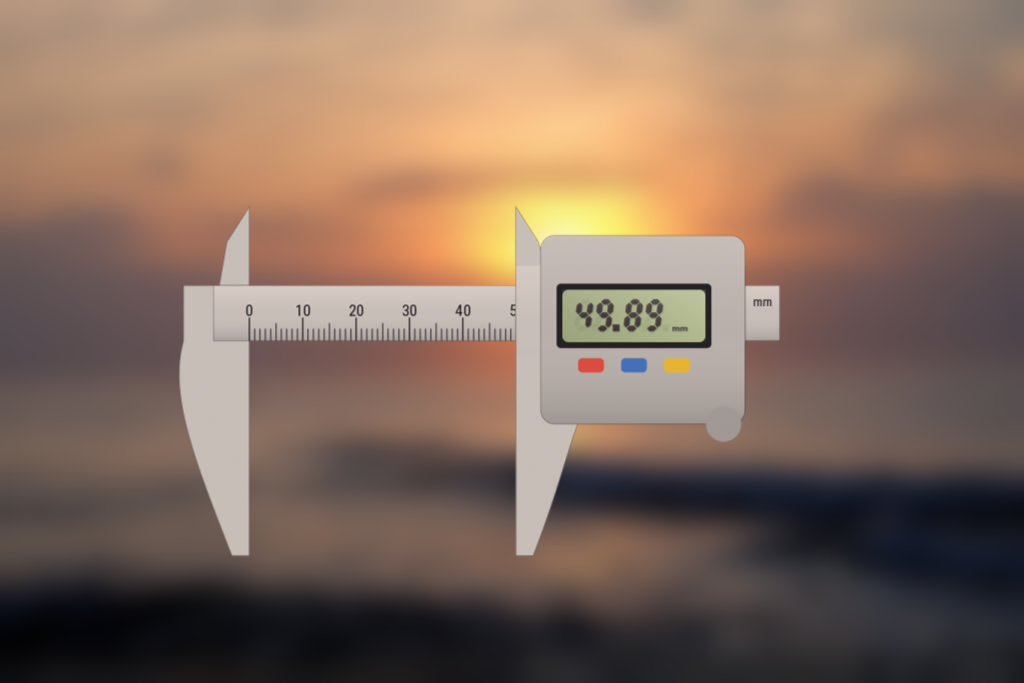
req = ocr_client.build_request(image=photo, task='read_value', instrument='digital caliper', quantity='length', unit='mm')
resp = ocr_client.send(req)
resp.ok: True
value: 49.89 mm
